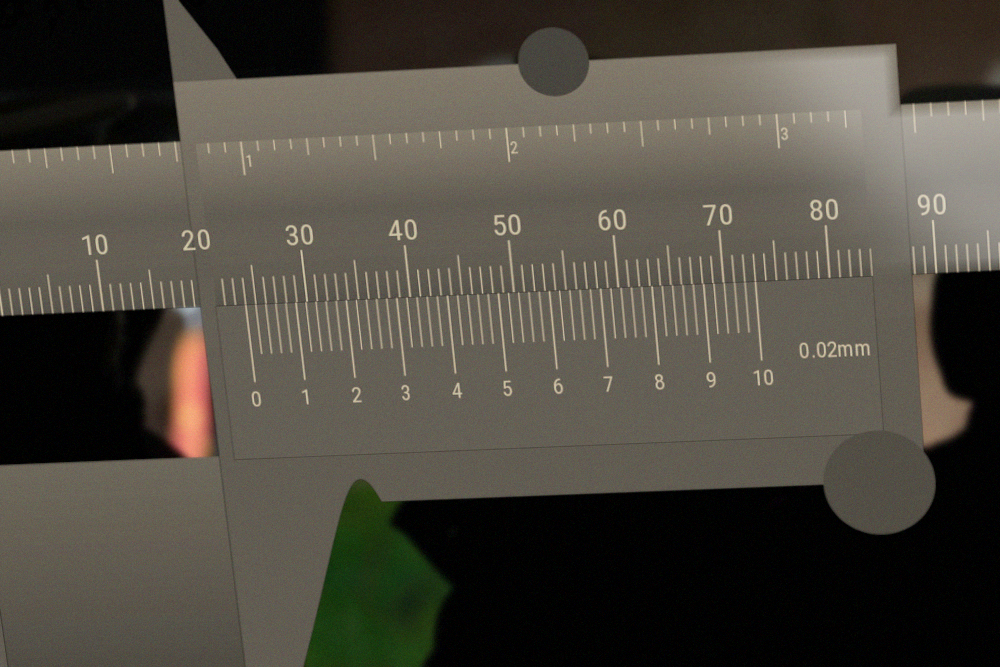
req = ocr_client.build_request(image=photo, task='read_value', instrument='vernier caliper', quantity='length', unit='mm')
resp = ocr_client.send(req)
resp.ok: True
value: 24.0 mm
